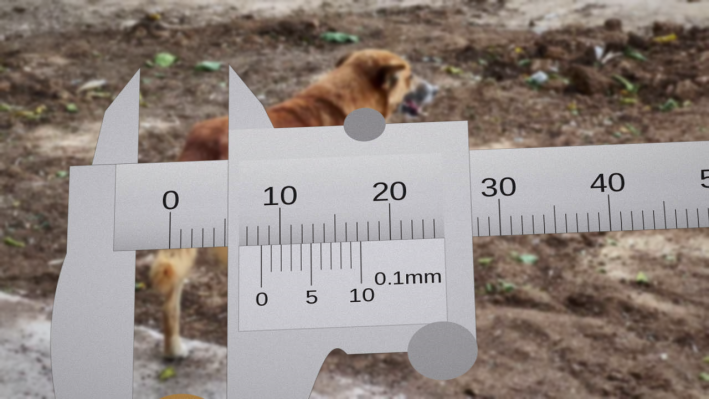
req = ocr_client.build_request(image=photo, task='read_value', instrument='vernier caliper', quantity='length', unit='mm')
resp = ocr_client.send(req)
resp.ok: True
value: 8.3 mm
